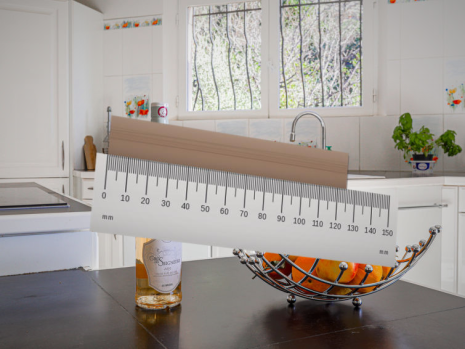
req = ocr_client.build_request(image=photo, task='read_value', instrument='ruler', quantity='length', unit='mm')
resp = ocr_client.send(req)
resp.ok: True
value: 125 mm
